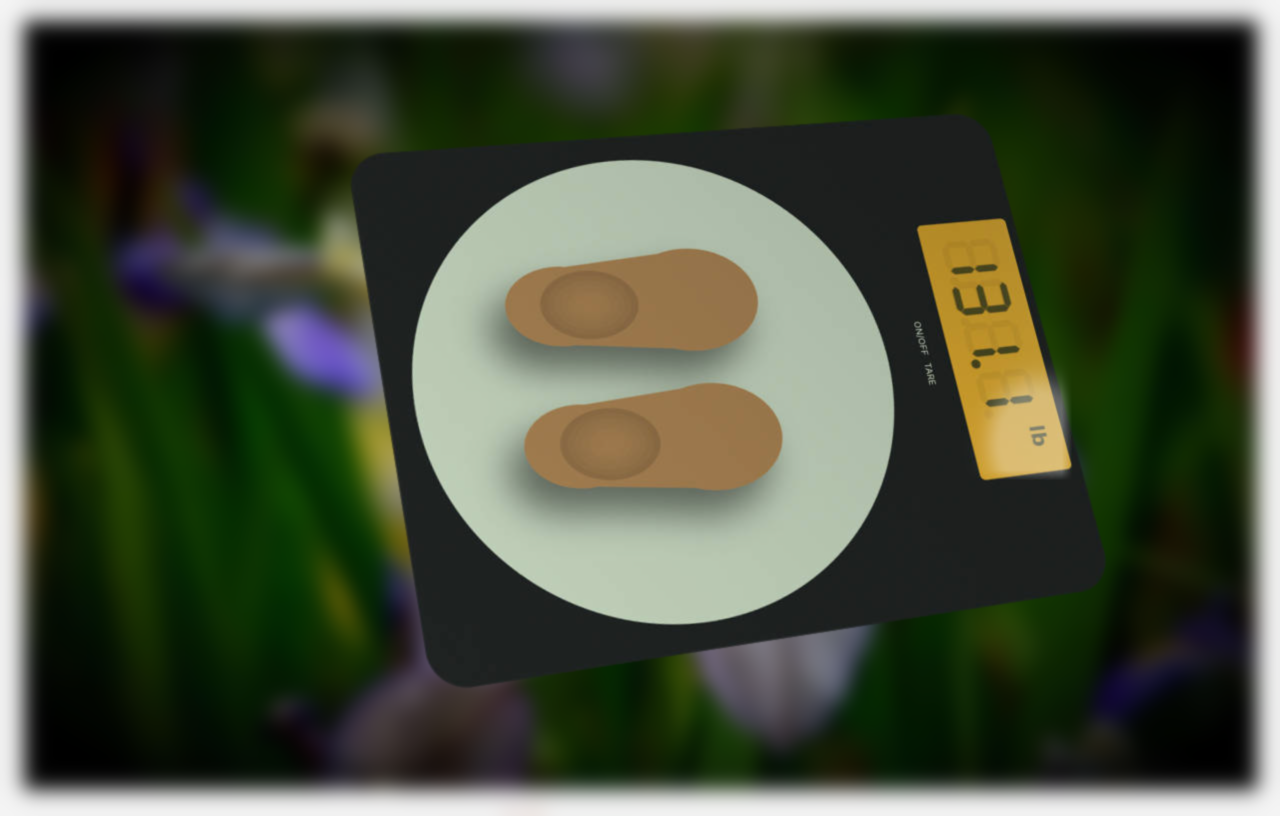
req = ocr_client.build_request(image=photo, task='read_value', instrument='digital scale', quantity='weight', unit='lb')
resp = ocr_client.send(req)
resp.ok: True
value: 131.1 lb
